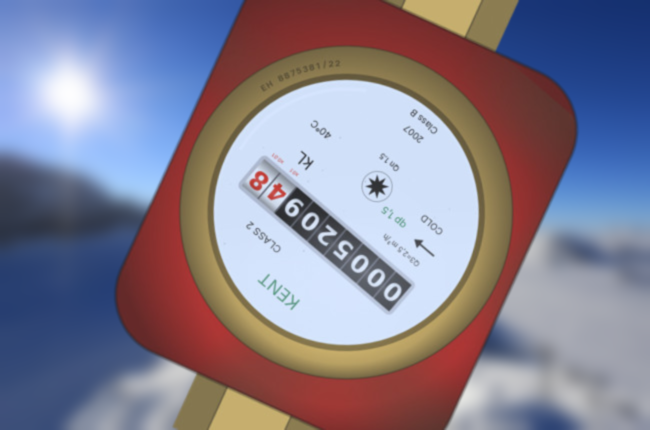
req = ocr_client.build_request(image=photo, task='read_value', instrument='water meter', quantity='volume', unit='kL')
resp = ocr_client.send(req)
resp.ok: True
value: 5209.48 kL
